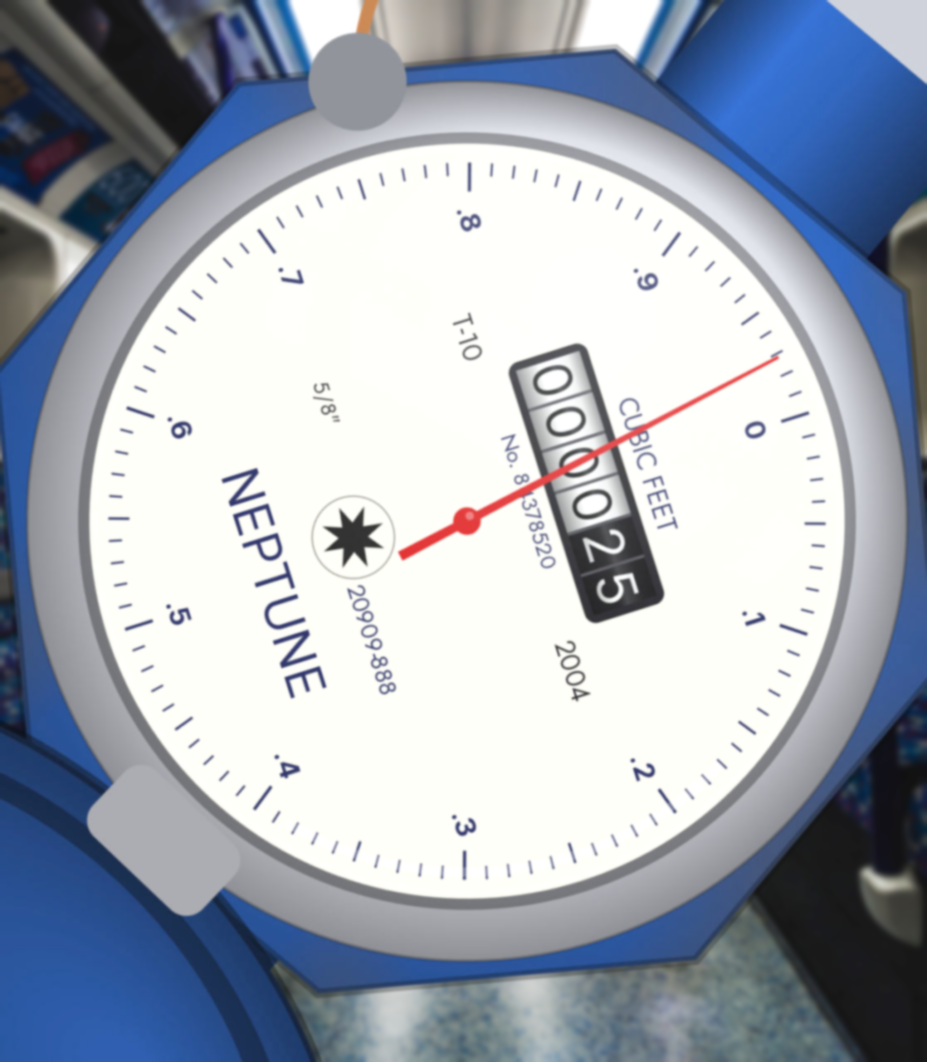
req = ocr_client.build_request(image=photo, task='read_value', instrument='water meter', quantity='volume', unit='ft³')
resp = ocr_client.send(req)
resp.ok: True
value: 24.97 ft³
